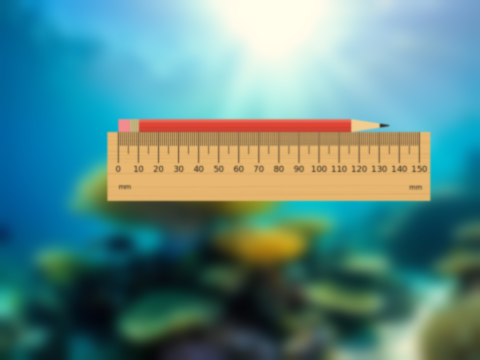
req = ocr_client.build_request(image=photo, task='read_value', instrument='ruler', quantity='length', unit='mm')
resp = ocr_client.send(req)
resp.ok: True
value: 135 mm
